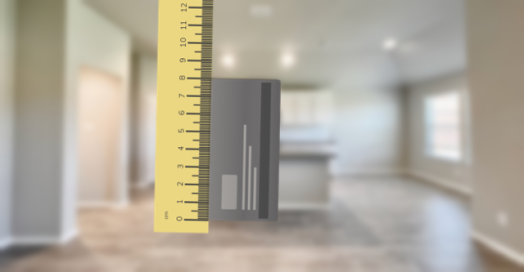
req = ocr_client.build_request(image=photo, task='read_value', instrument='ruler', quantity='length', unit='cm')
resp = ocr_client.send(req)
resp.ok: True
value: 8 cm
